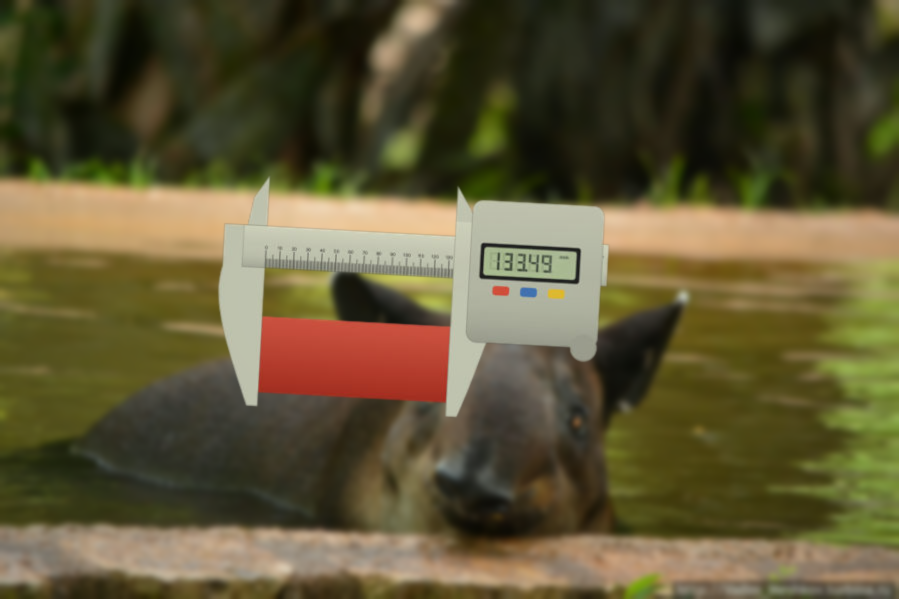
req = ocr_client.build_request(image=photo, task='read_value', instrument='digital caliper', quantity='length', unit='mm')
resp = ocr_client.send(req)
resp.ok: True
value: 133.49 mm
